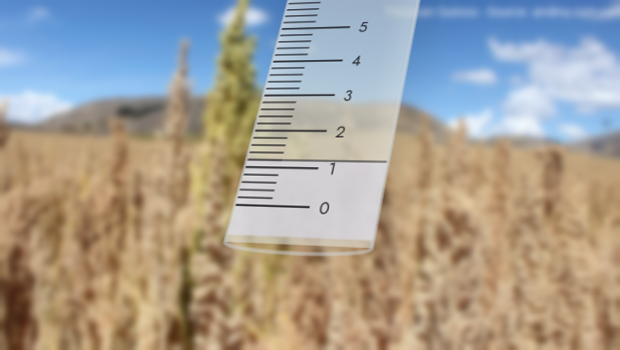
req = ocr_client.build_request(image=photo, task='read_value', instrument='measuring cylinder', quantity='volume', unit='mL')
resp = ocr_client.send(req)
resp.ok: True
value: 1.2 mL
